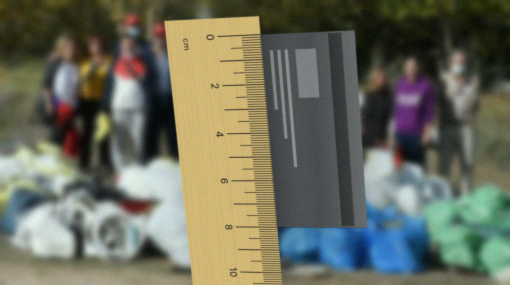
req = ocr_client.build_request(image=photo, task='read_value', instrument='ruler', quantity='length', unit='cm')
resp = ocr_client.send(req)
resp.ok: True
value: 8 cm
